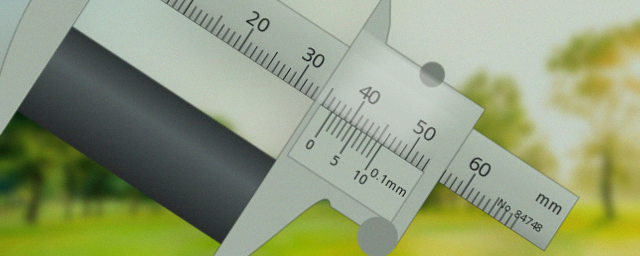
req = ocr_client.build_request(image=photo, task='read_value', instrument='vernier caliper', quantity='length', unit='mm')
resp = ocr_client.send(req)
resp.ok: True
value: 36.8 mm
